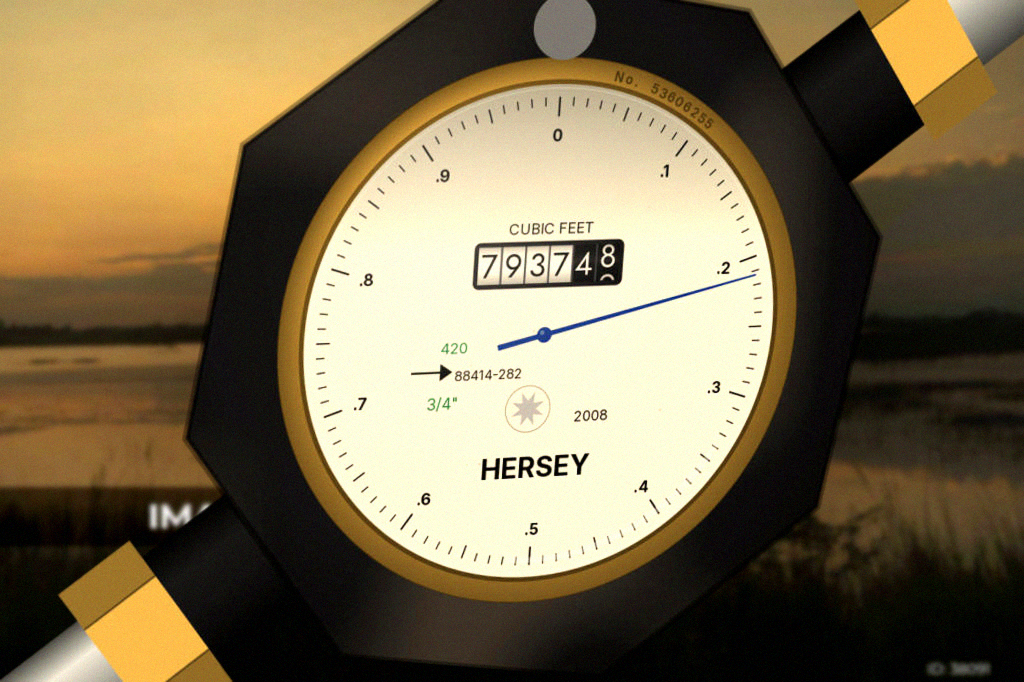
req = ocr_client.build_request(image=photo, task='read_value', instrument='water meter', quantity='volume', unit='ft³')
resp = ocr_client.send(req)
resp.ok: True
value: 793748.21 ft³
